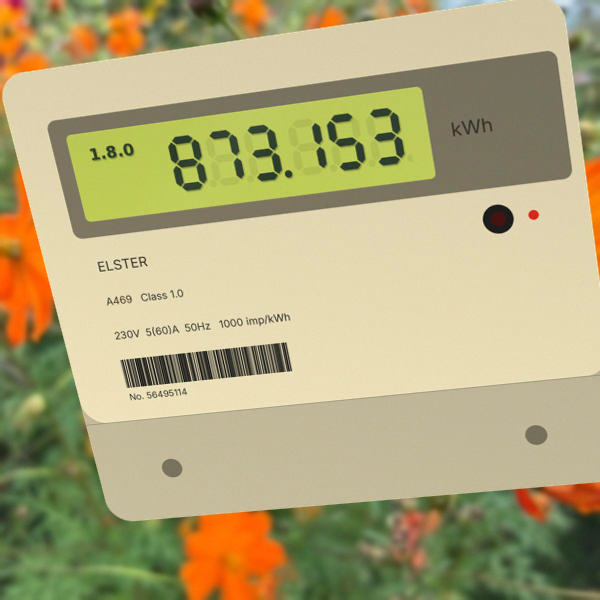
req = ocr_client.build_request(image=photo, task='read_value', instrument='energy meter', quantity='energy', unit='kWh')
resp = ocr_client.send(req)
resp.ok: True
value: 873.153 kWh
